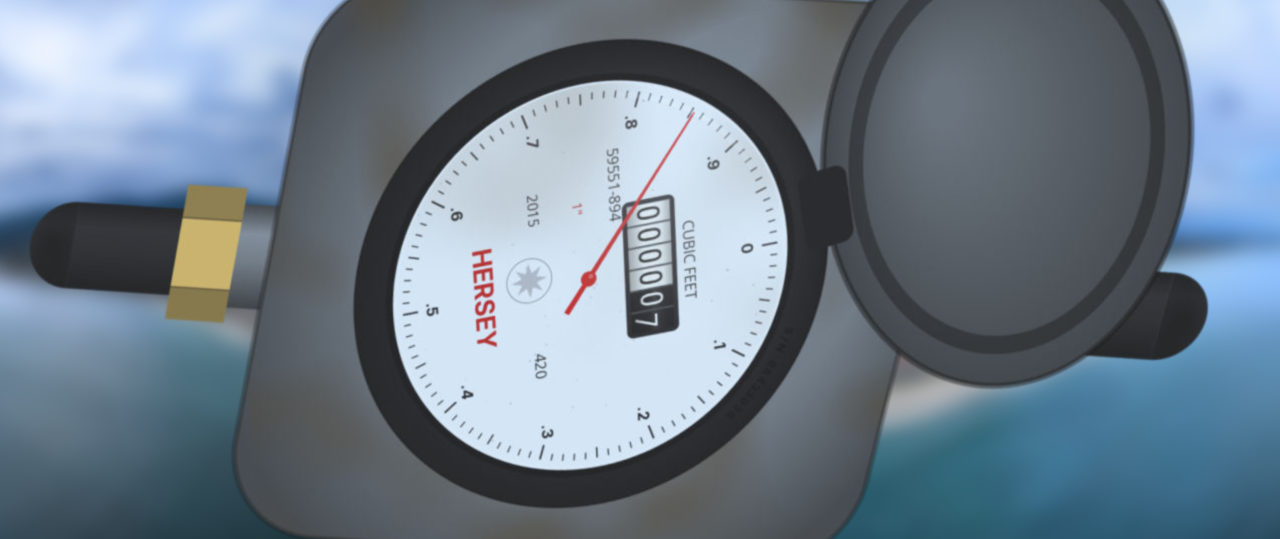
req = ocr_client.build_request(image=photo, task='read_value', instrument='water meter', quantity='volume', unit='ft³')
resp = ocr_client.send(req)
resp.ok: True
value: 6.85 ft³
